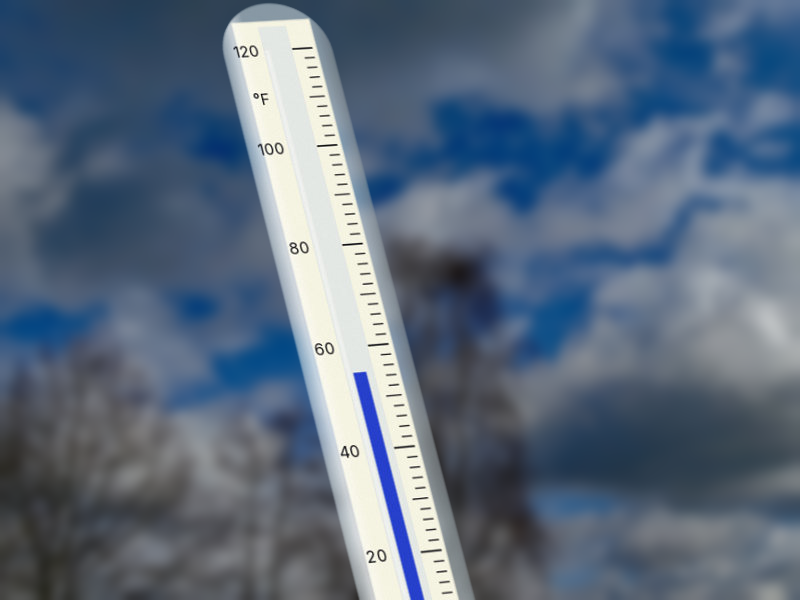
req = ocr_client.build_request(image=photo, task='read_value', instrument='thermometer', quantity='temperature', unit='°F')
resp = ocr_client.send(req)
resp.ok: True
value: 55 °F
